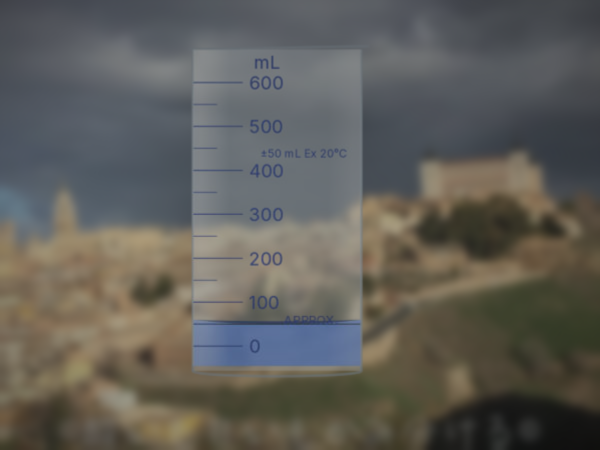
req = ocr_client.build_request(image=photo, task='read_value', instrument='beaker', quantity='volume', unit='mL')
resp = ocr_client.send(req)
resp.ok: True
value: 50 mL
